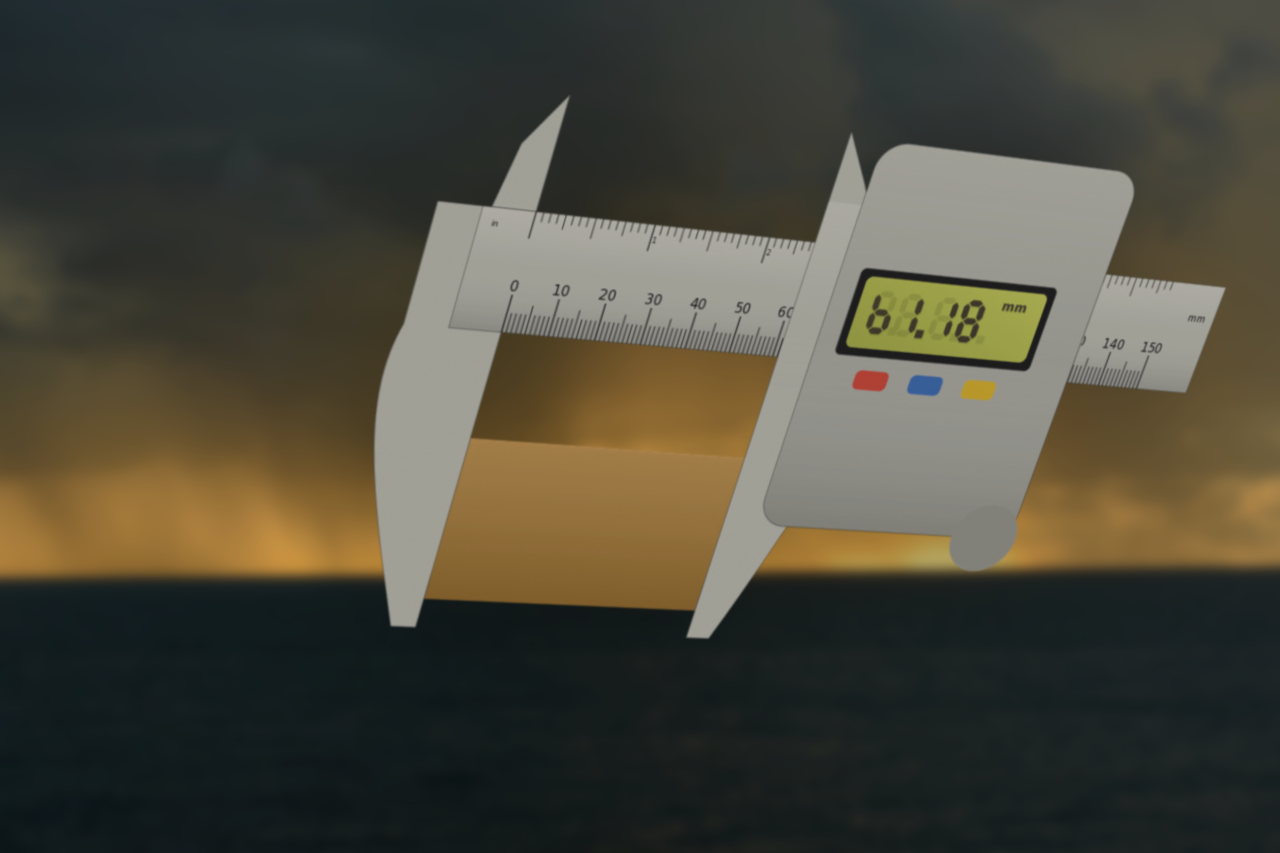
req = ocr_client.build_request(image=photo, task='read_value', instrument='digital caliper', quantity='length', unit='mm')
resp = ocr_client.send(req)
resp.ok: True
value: 61.18 mm
